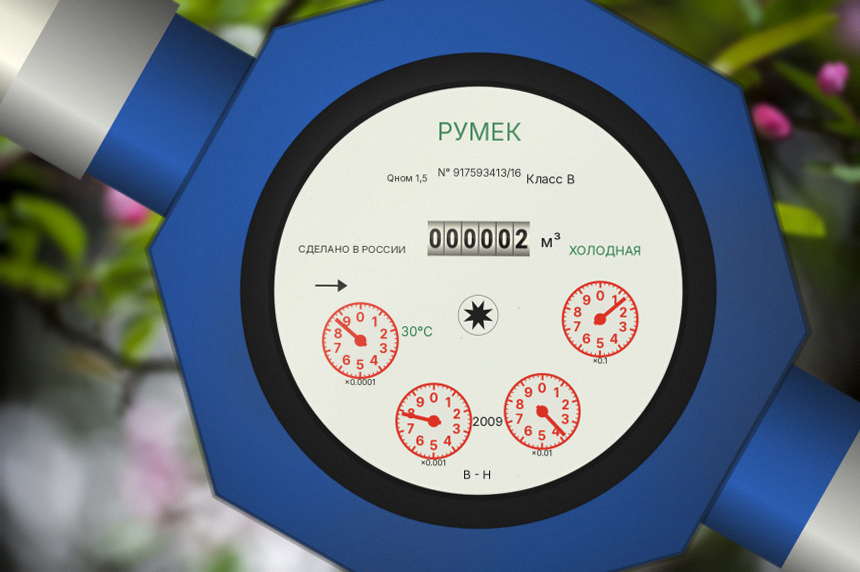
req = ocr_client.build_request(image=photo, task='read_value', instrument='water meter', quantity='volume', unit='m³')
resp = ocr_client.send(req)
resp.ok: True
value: 2.1378 m³
